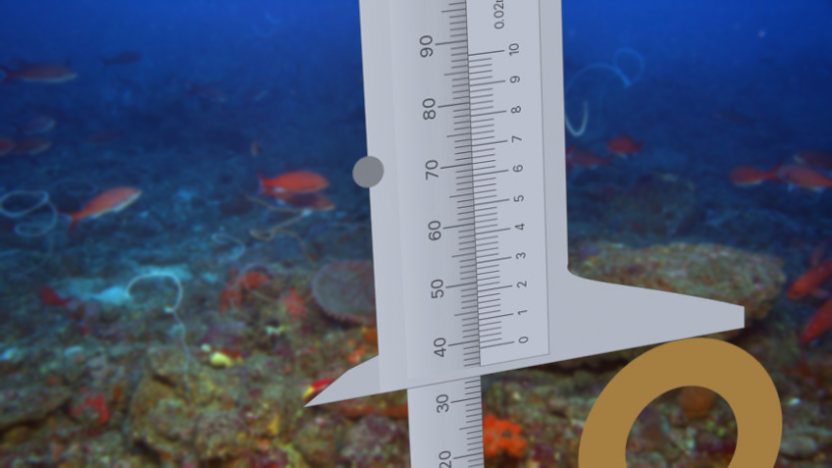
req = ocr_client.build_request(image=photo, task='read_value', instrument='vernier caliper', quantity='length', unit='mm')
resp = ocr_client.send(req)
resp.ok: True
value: 38.6 mm
